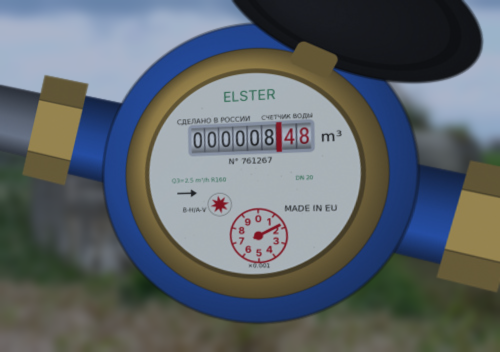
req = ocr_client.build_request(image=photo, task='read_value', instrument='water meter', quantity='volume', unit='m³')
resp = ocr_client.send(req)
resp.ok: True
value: 8.481 m³
